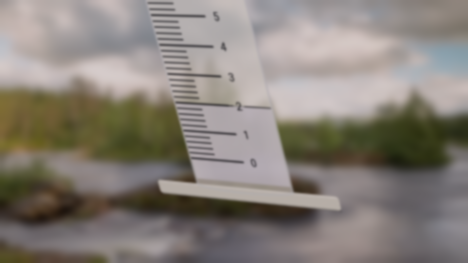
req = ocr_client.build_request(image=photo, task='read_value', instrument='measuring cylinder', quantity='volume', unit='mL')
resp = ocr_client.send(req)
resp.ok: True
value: 2 mL
